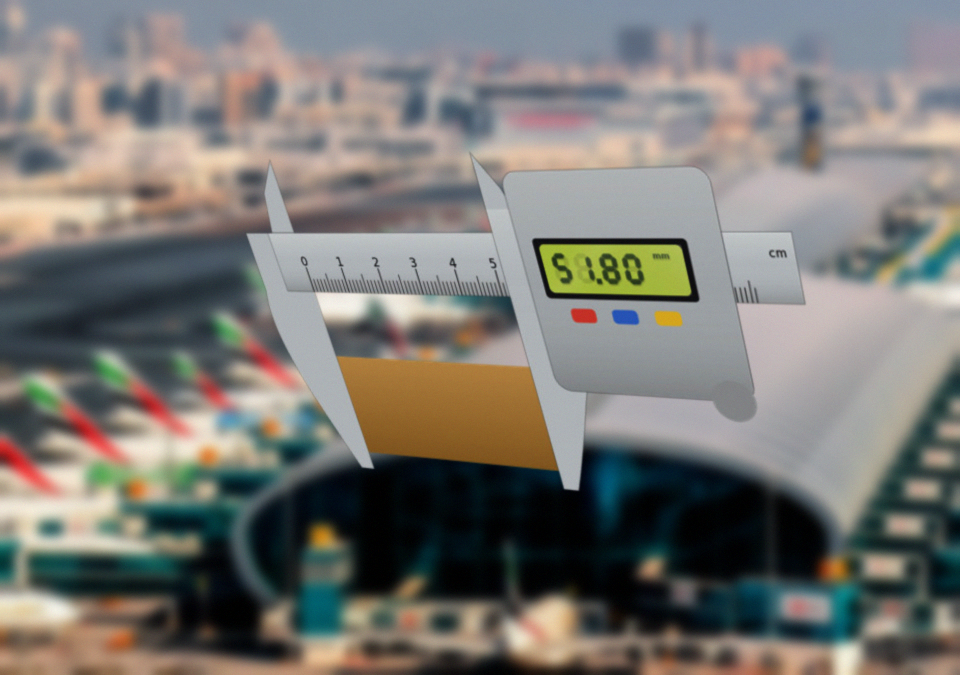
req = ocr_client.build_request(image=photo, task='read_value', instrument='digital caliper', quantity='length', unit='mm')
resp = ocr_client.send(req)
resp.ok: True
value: 51.80 mm
